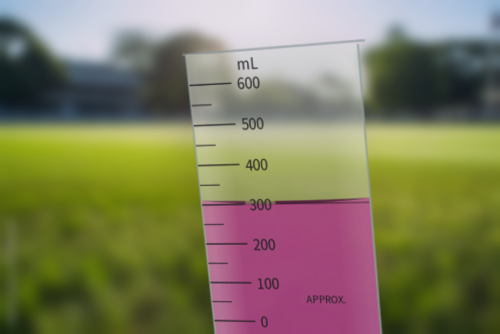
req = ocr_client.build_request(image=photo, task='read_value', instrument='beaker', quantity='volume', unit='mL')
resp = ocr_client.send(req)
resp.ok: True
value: 300 mL
